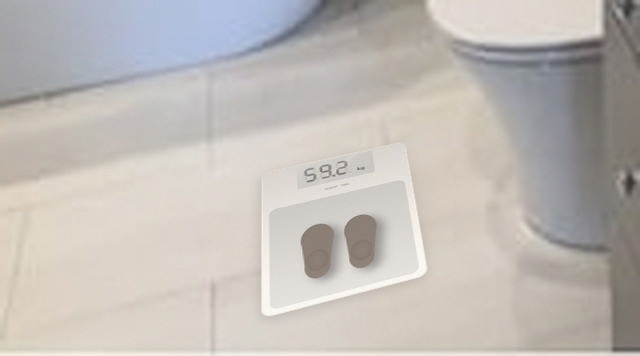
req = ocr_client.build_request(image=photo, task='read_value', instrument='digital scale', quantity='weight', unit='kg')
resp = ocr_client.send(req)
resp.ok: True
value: 59.2 kg
